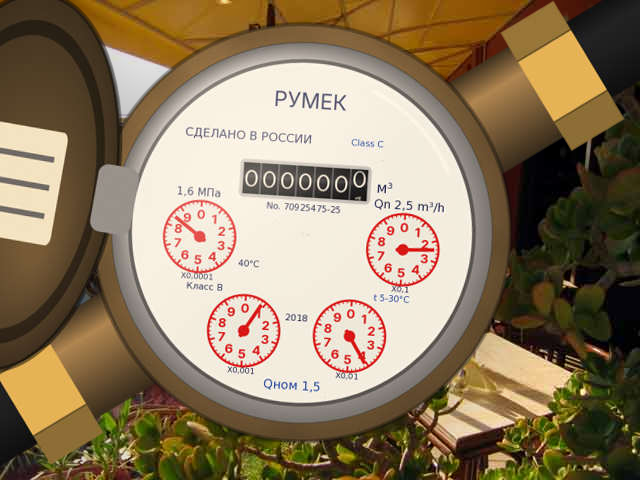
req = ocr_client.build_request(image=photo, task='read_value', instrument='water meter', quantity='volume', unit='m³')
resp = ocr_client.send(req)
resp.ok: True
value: 0.2408 m³
